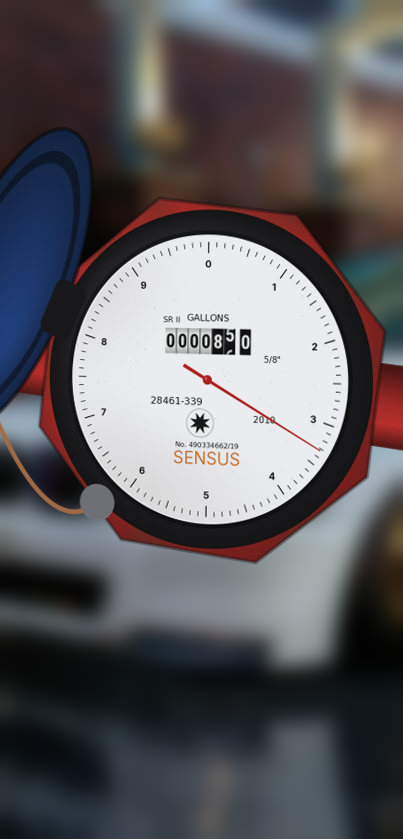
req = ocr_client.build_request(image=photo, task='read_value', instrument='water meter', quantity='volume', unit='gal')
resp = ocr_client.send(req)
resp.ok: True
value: 853.3 gal
